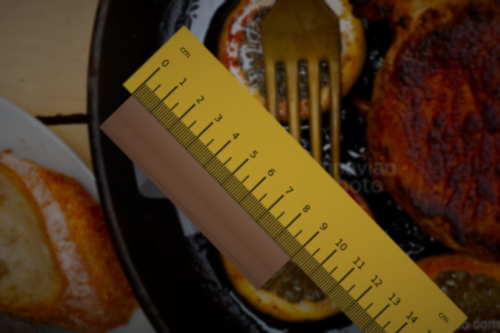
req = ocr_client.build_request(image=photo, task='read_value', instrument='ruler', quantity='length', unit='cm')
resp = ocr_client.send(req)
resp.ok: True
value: 9 cm
